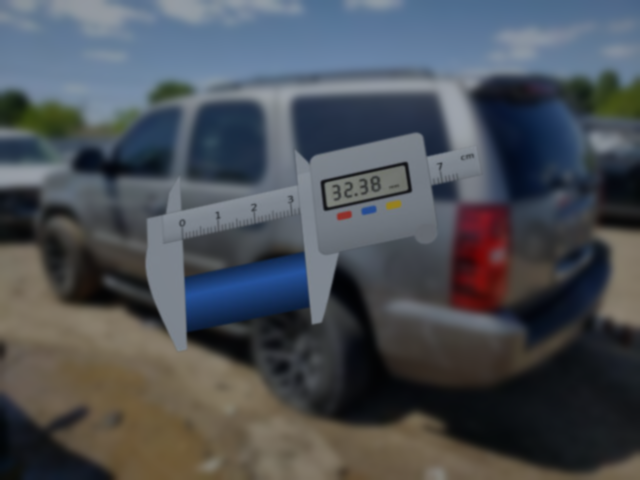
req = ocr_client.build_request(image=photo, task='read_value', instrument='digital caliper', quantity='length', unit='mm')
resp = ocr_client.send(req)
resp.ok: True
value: 32.38 mm
